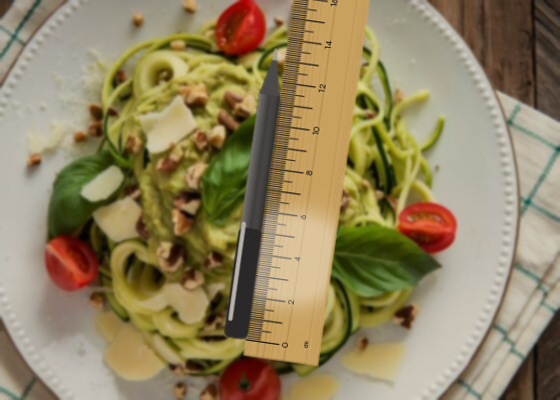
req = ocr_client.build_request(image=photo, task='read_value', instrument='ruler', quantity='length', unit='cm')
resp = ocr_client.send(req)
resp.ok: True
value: 13.5 cm
